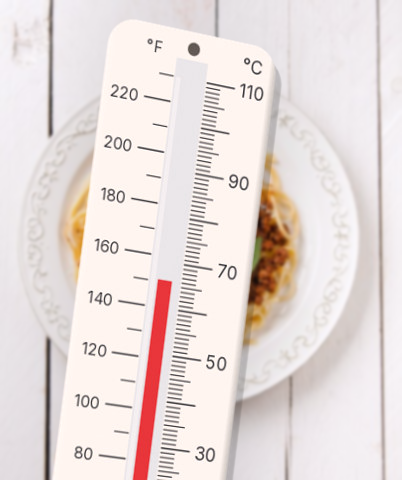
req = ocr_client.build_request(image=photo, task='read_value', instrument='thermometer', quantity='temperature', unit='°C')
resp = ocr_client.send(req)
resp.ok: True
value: 66 °C
